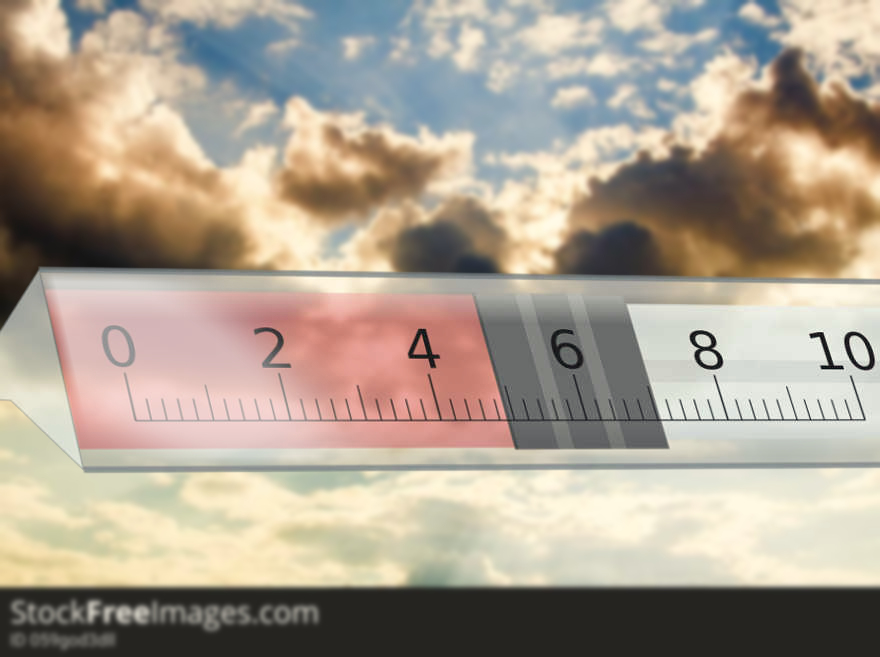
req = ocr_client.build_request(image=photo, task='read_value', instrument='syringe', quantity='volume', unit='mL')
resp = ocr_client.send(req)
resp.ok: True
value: 4.9 mL
